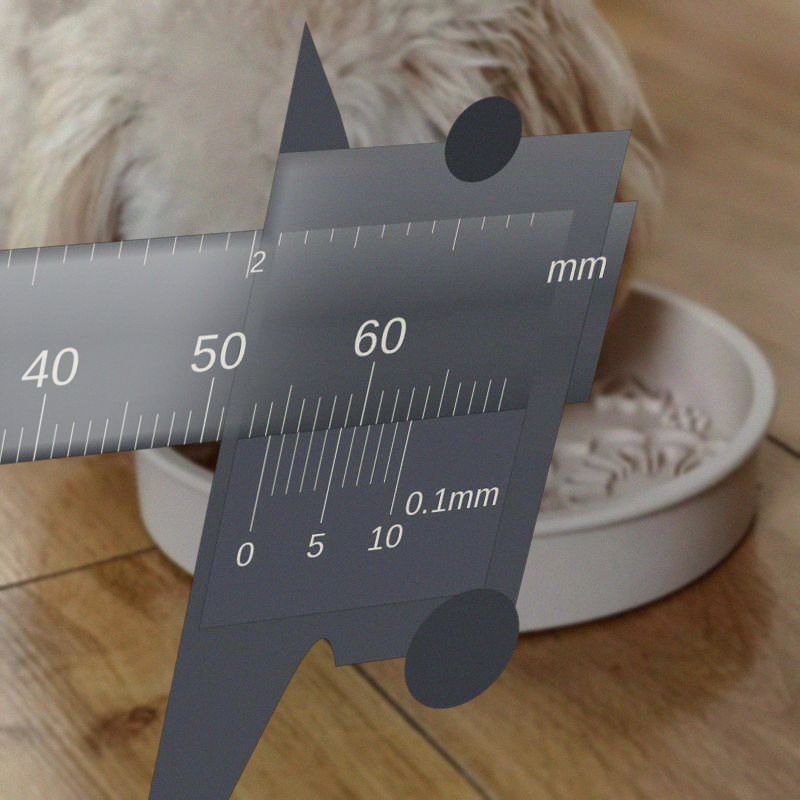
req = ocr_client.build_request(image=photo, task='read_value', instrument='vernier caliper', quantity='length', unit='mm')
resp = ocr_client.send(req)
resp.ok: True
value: 54.3 mm
